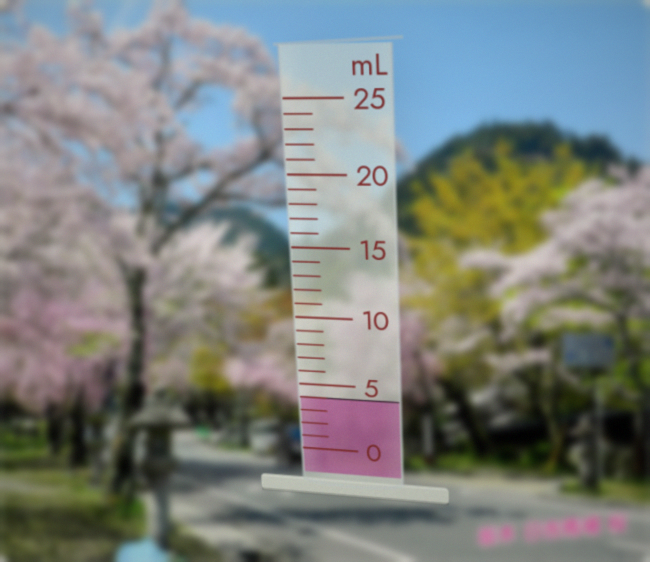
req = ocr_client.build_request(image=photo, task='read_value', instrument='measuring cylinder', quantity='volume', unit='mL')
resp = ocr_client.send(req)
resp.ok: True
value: 4 mL
